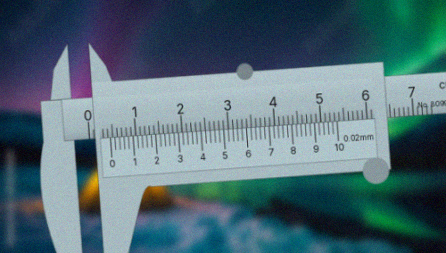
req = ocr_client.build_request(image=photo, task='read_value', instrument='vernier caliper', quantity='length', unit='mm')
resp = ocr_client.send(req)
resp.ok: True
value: 4.5 mm
